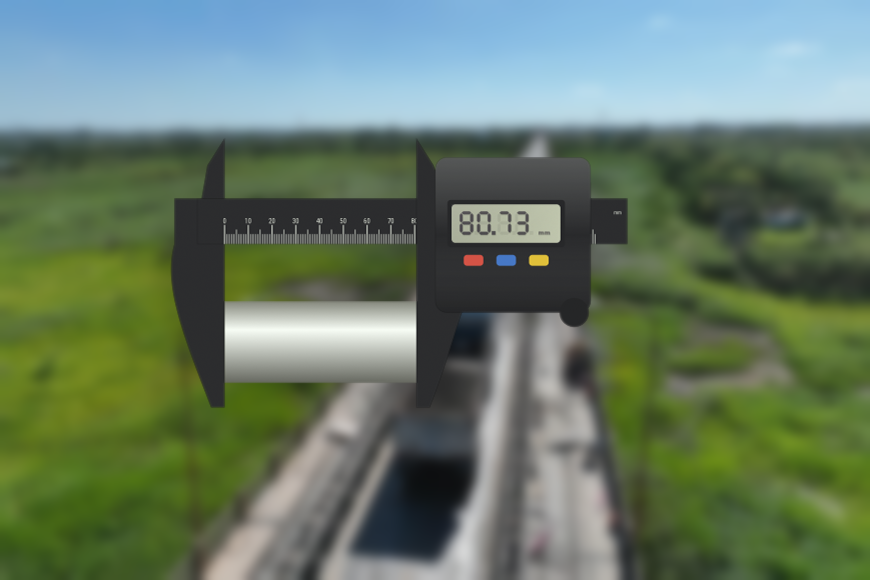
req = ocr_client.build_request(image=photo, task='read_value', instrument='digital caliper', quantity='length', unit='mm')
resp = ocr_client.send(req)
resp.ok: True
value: 80.73 mm
